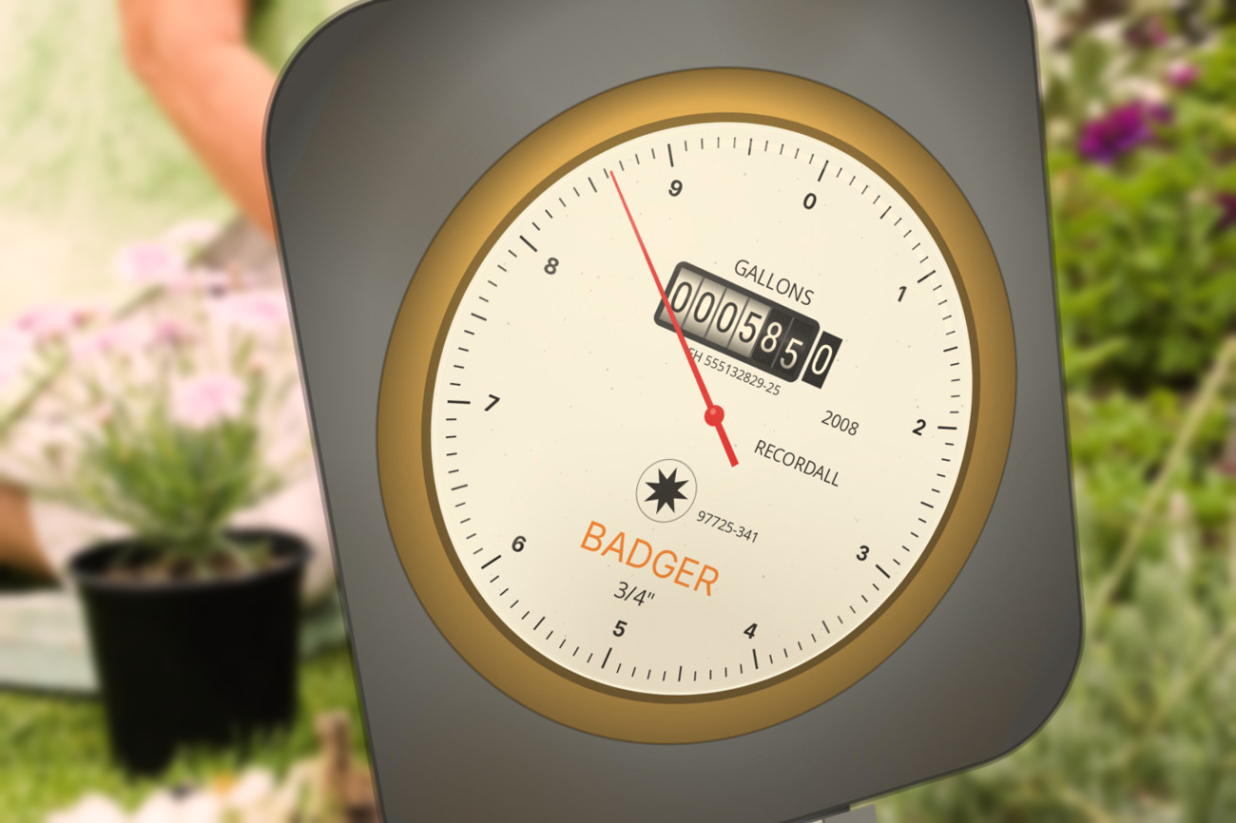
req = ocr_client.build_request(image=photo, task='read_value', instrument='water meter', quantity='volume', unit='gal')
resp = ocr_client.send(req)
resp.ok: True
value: 5848.6 gal
